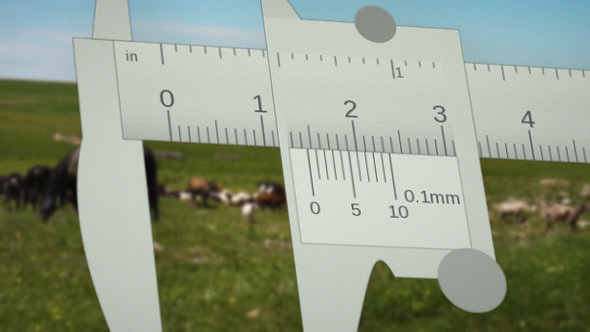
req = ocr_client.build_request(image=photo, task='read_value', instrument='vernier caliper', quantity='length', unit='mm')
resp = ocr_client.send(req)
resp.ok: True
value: 14.6 mm
